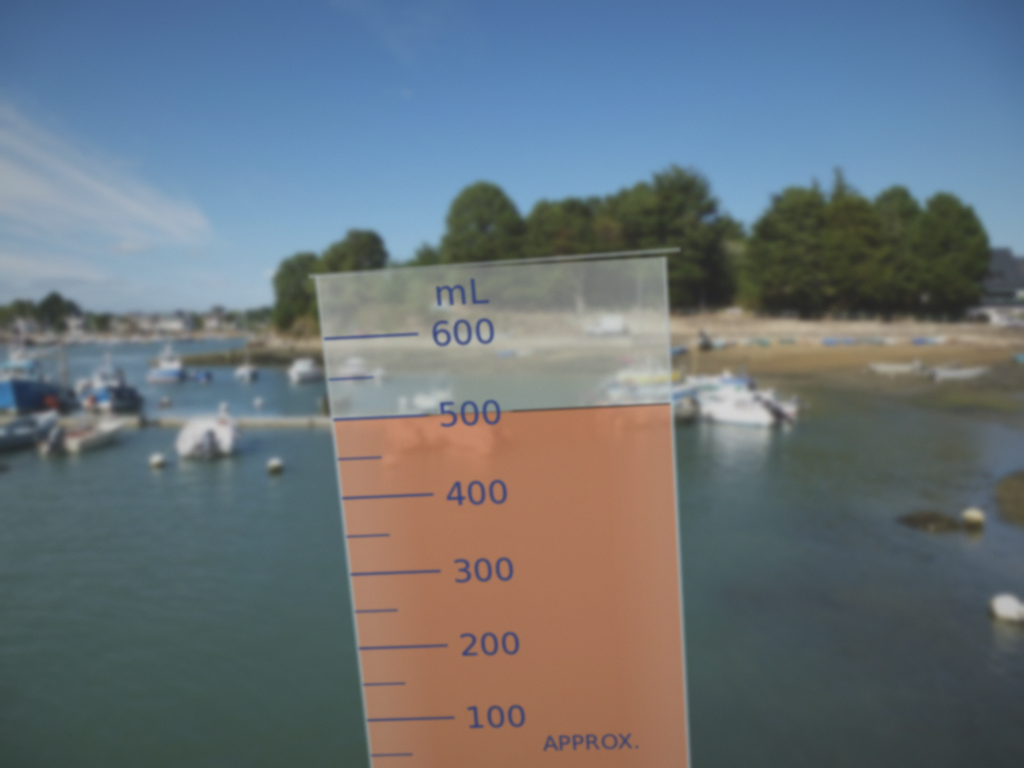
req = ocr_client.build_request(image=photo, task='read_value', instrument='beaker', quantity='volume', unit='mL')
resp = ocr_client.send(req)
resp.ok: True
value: 500 mL
